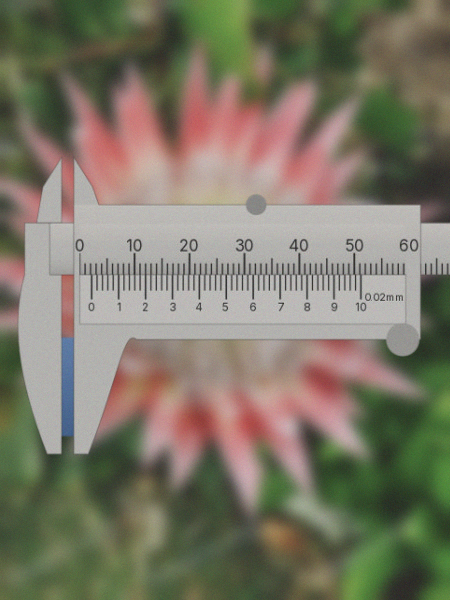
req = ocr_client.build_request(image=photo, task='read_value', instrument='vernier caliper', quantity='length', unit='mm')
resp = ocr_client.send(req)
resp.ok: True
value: 2.2 mm
